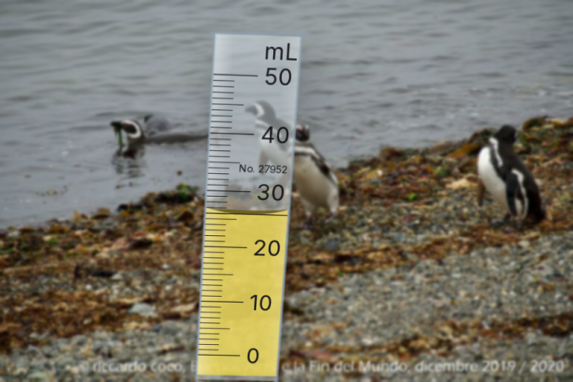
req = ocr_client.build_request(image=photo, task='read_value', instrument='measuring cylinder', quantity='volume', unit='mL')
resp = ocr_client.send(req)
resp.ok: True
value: 26 mL
